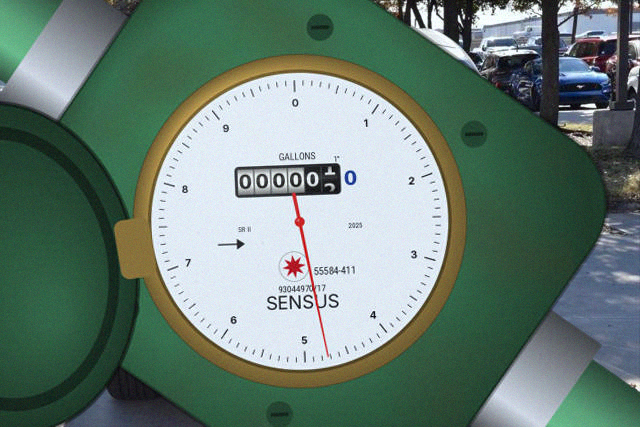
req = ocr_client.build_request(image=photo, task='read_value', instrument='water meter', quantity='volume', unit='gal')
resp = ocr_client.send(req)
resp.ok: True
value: 14.7 gal
